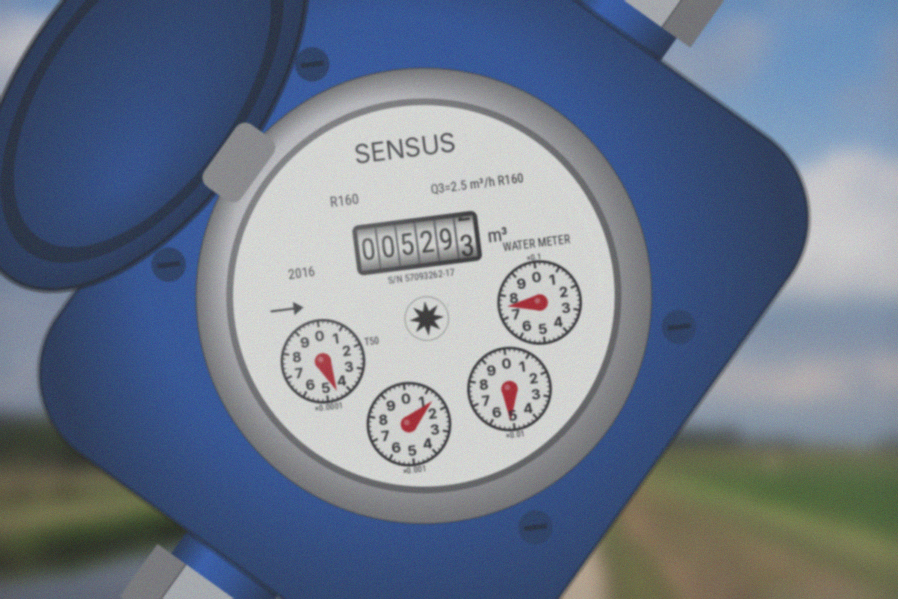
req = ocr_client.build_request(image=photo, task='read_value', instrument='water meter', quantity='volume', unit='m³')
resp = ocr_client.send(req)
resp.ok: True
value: 5292.7514 m³
